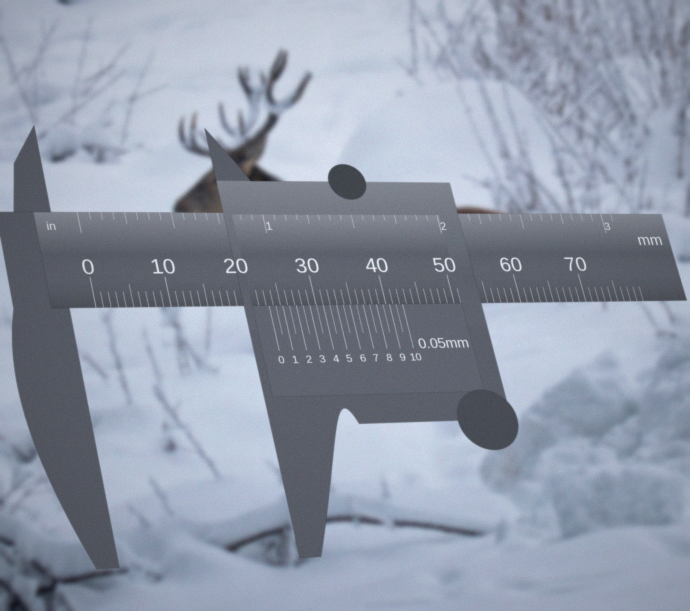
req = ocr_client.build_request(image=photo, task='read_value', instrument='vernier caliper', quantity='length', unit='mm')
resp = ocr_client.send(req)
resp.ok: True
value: 23.4 mm
